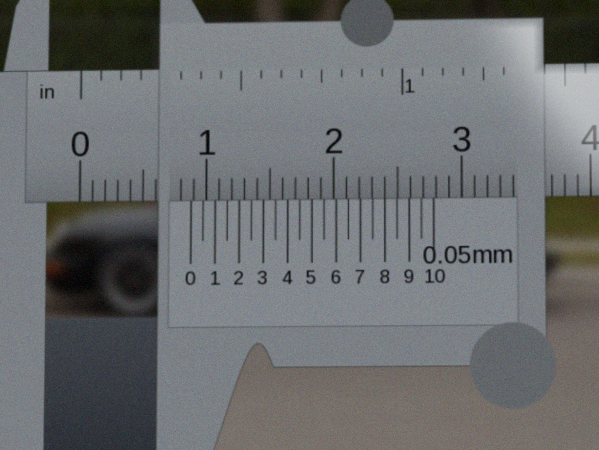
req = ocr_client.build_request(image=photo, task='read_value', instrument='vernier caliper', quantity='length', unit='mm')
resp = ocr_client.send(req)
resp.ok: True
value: 8.8 mm
